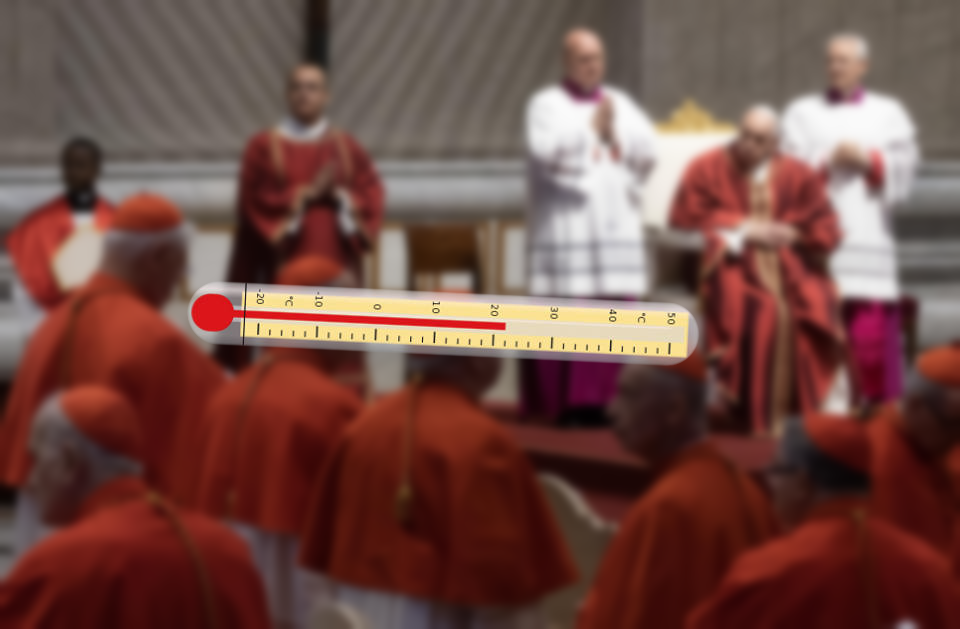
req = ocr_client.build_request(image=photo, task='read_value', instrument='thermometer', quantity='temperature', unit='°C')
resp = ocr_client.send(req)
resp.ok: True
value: 22 °C
